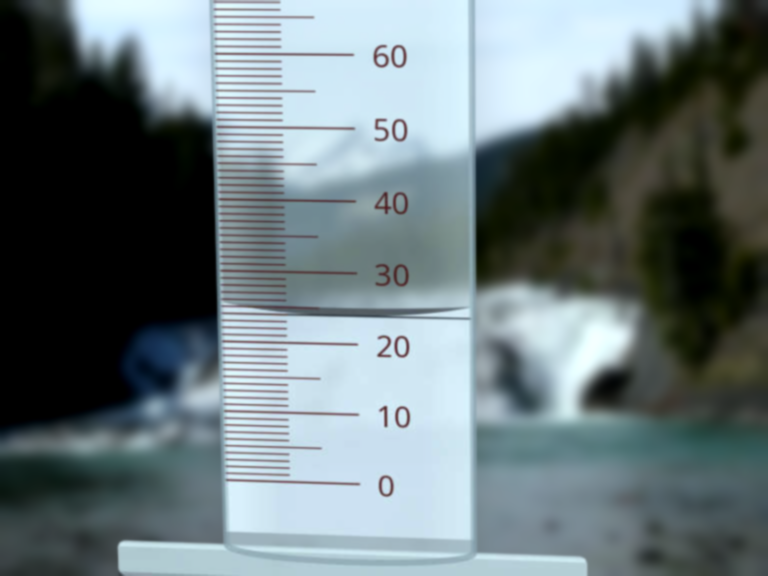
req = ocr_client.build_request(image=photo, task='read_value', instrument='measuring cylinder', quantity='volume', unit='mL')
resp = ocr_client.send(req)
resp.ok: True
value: 24 mL
